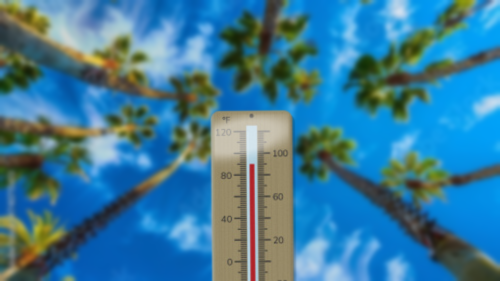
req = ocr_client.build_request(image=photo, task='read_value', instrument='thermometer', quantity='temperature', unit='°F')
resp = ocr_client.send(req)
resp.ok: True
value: 90 °F
